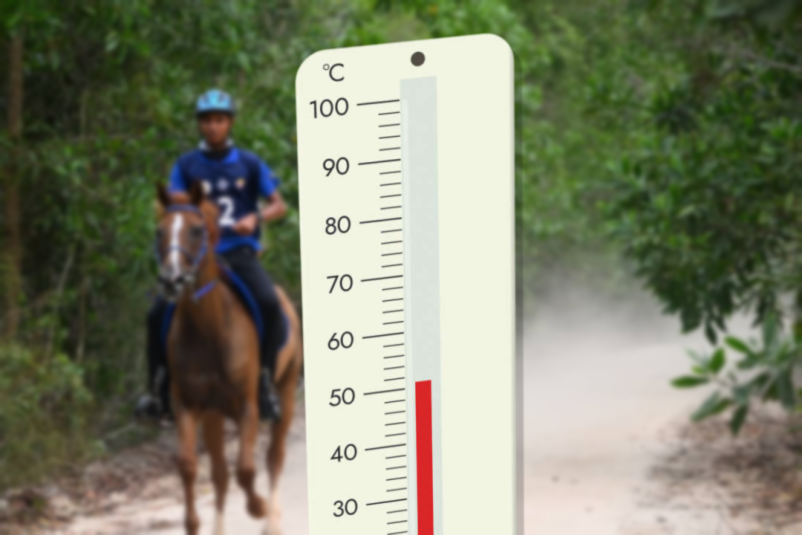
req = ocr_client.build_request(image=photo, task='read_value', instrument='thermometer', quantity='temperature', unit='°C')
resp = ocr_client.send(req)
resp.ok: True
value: 51 °C
